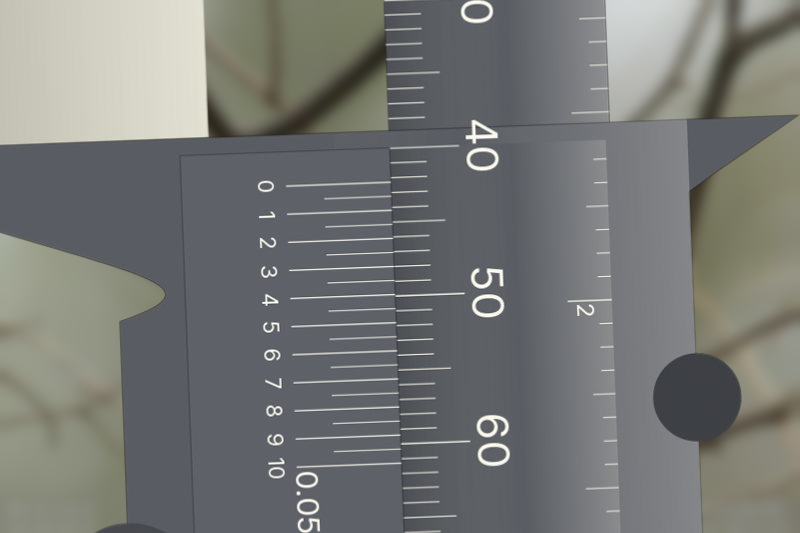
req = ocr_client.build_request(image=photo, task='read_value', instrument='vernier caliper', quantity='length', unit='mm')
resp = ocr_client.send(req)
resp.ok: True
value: 42.3 mm
